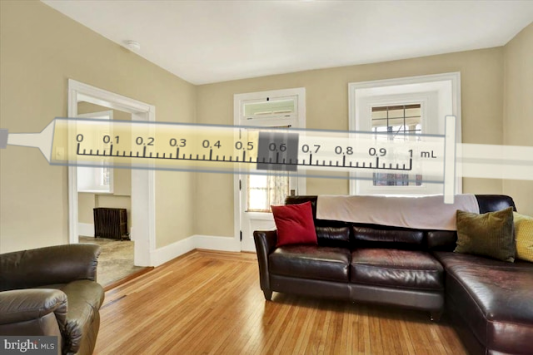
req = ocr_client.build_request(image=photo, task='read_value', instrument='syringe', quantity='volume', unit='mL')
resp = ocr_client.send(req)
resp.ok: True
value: 0.54 mL
